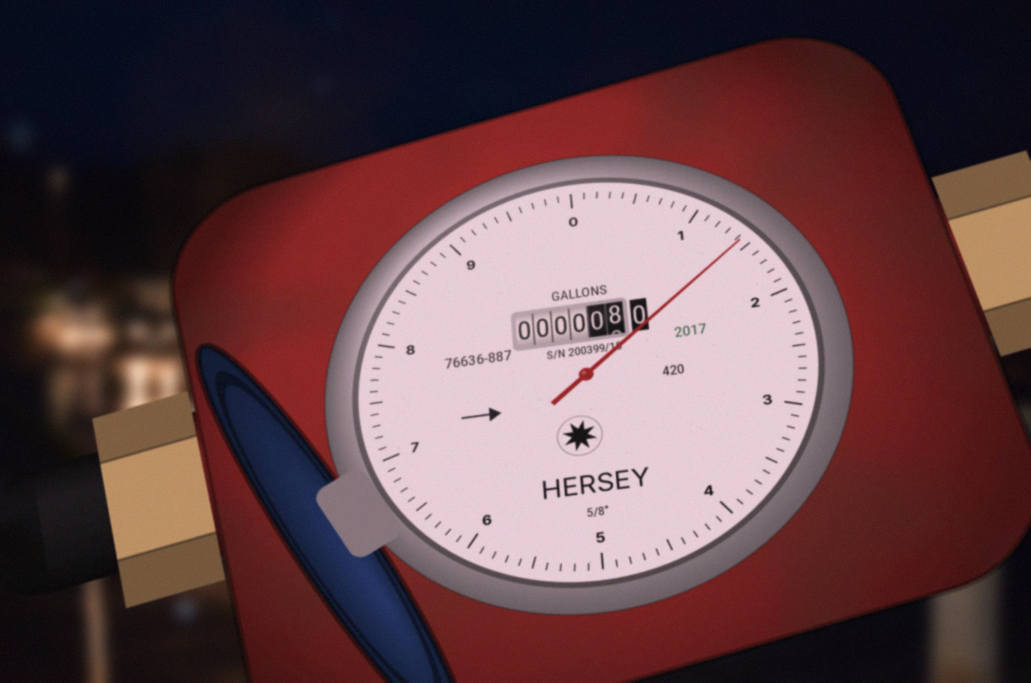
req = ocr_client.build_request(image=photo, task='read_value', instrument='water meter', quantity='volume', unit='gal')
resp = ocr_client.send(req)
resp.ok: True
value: 81.4 gal
